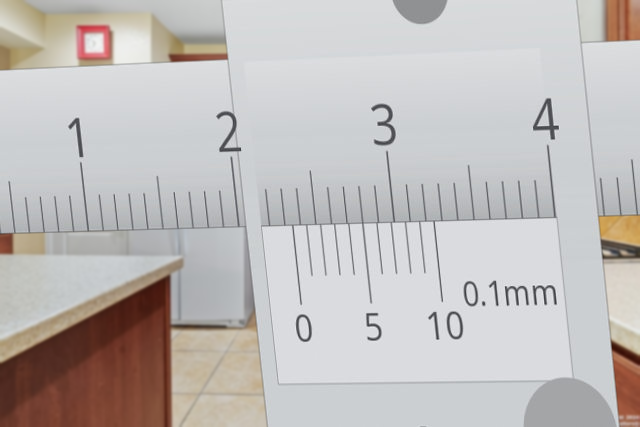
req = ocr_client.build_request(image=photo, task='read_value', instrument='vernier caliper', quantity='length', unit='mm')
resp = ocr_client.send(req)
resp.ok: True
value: 23.5 mm
